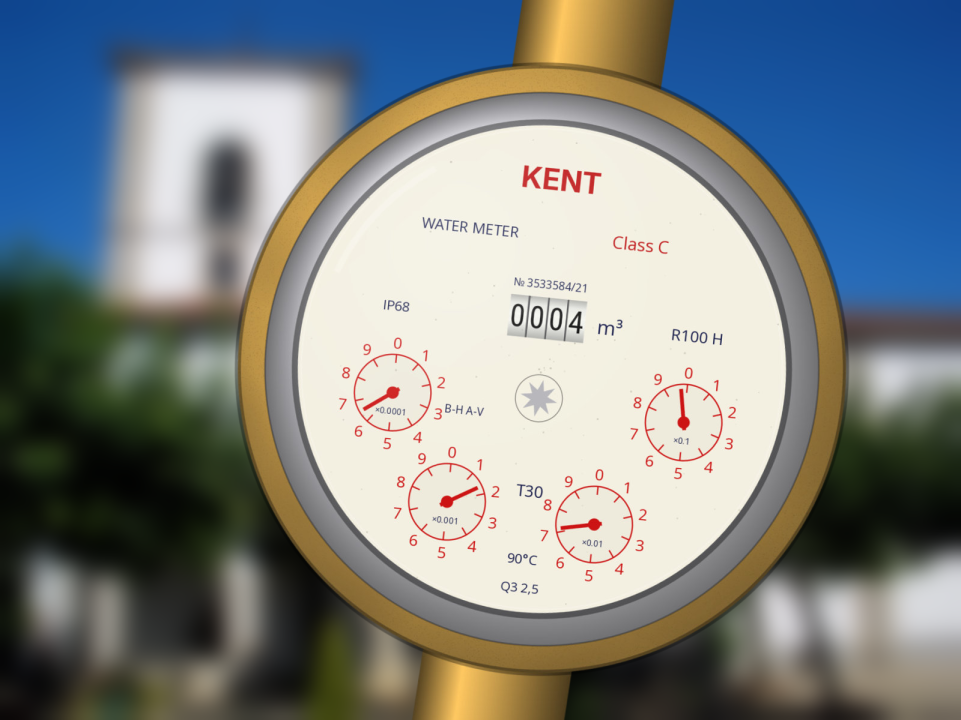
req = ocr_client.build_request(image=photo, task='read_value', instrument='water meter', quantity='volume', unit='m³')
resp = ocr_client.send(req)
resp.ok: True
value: 3.9716 m³
